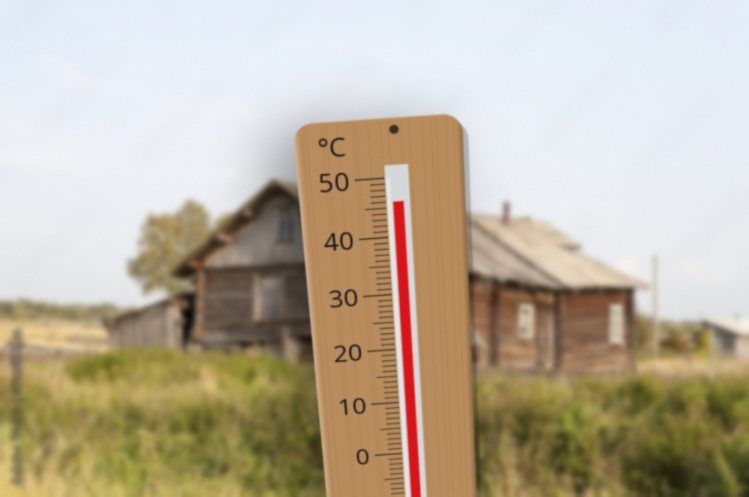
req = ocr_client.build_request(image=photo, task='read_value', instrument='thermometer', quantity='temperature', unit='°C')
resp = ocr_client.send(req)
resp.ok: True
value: 46 °C
